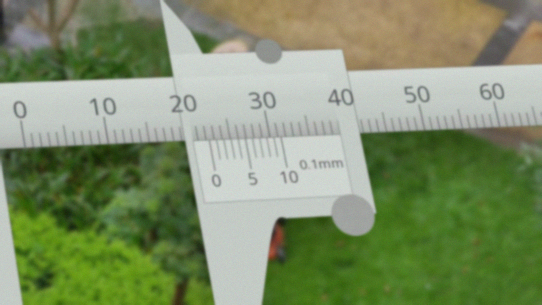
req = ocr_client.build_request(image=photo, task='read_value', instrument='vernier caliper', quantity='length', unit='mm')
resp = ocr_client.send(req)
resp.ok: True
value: 22.4 mm
